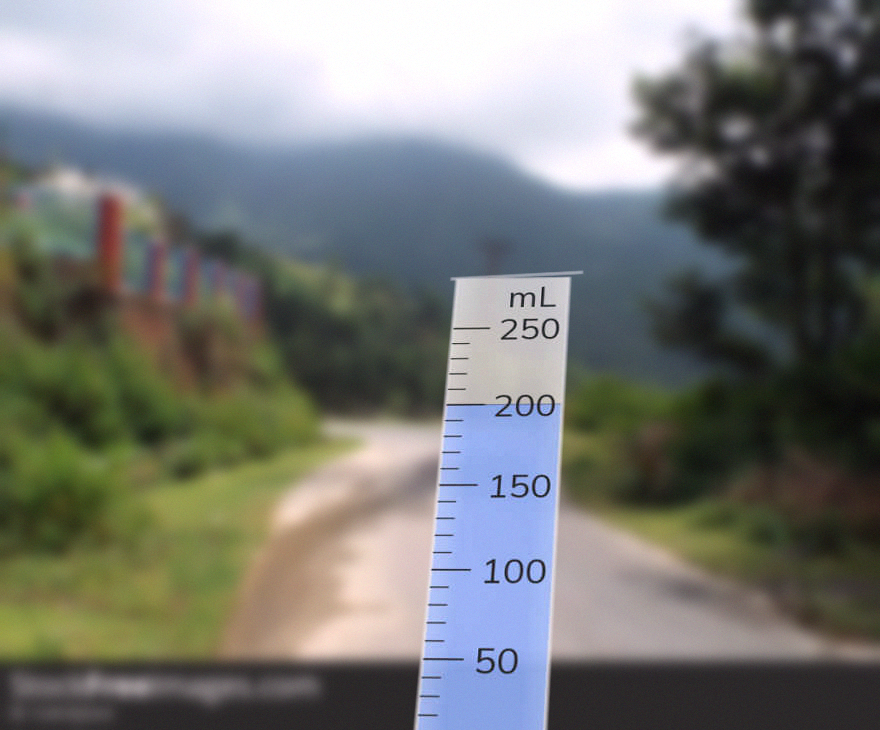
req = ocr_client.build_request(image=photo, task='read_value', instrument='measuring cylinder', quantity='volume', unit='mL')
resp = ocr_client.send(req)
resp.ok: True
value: 200 mL
